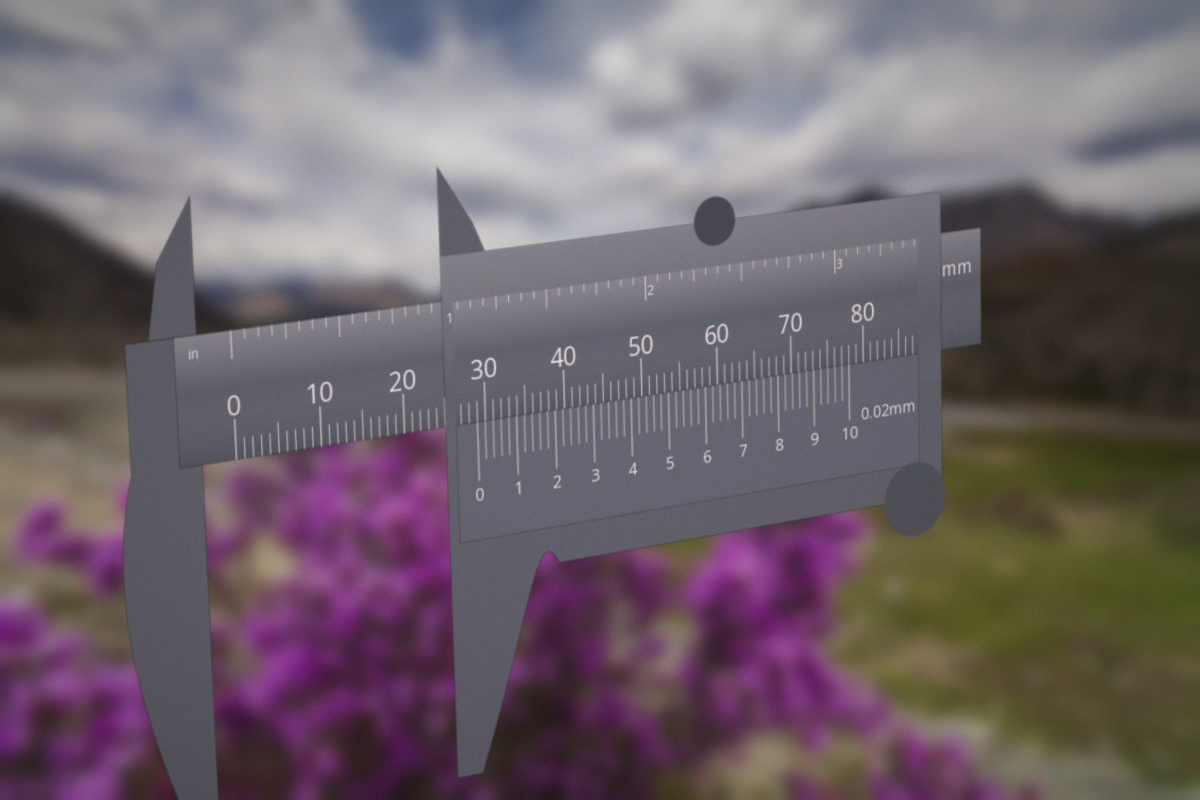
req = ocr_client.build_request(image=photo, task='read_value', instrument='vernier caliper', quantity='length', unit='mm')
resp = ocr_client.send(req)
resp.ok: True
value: 29.0 mm
